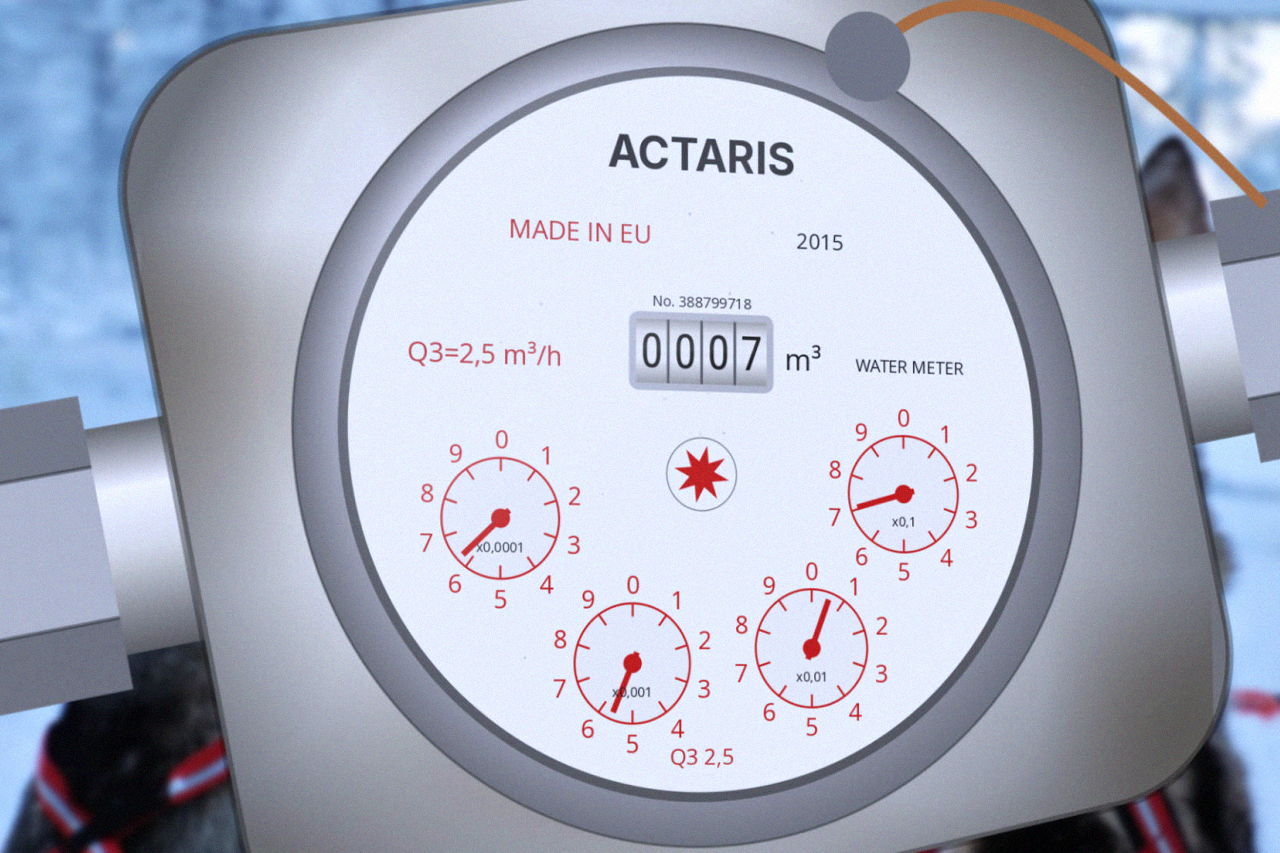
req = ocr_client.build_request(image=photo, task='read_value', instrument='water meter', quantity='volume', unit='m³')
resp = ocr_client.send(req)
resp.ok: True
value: 7.7056 m³
